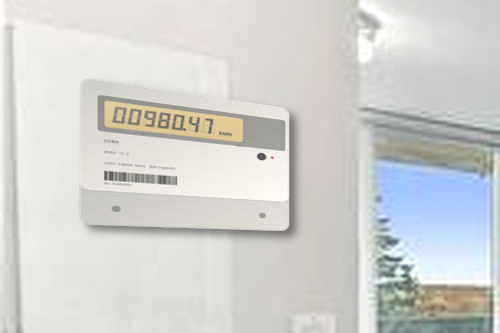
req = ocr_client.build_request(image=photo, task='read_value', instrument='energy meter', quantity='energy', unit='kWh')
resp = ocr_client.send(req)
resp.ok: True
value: 980.47 kWh
